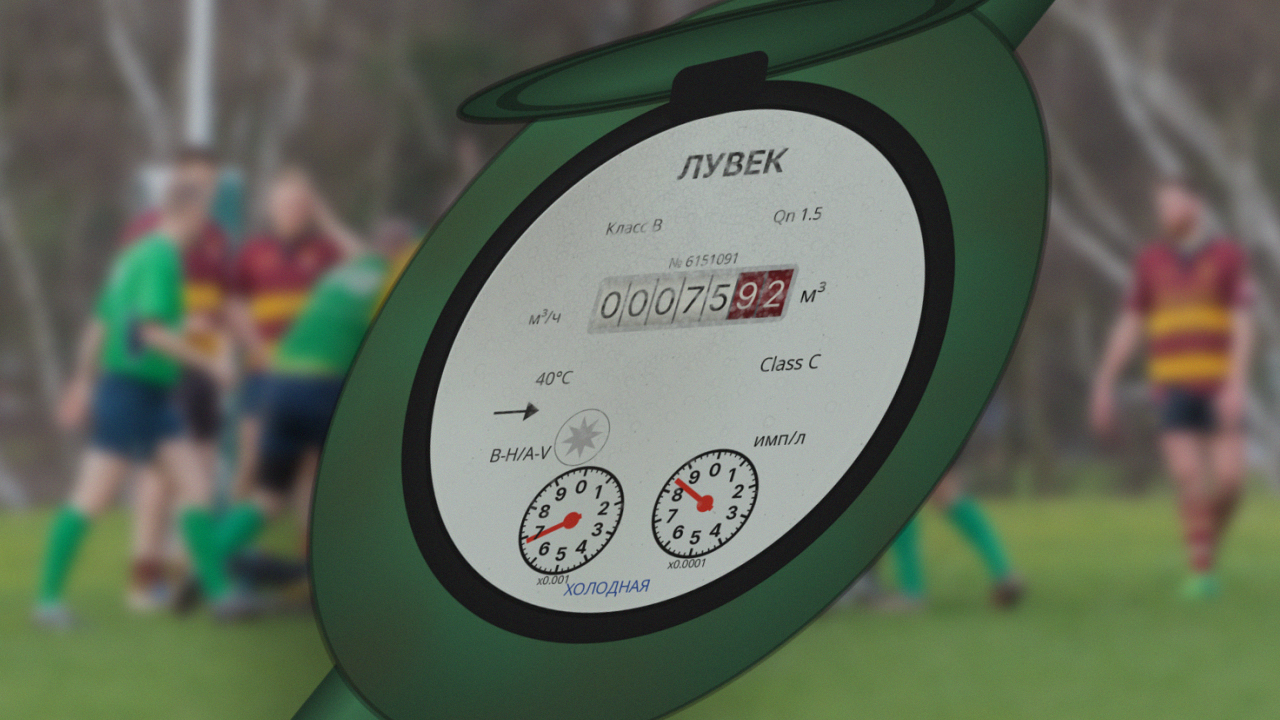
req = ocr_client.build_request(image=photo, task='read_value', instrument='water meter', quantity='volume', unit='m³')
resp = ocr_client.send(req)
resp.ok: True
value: 75.9268 m³
